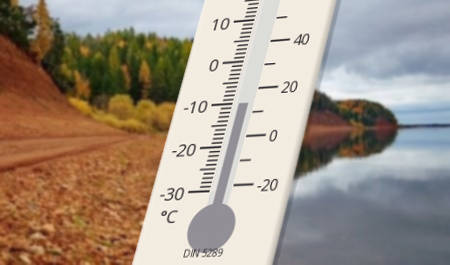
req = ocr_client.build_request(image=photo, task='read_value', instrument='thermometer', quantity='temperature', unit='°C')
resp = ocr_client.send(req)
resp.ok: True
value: -10 °C
